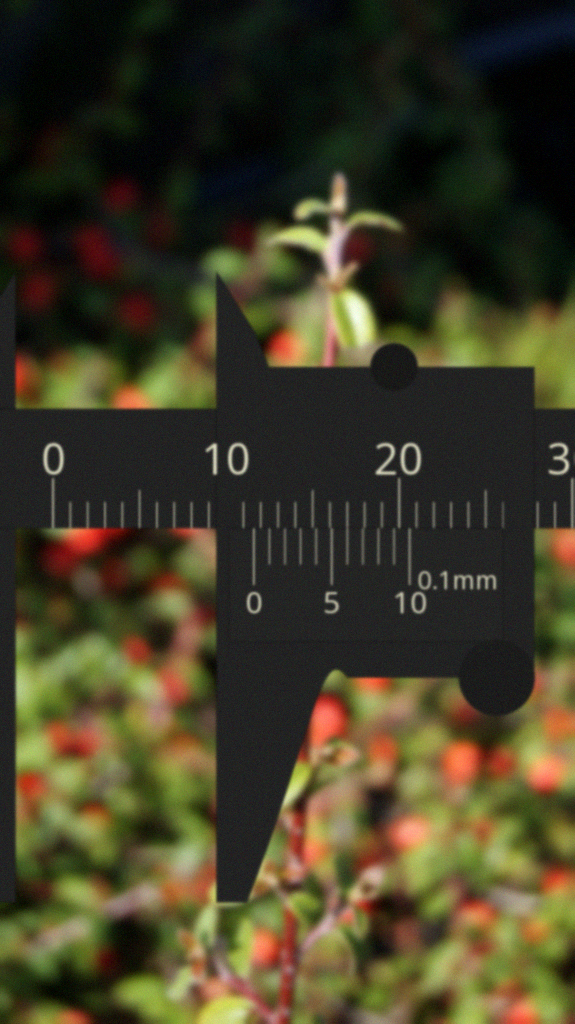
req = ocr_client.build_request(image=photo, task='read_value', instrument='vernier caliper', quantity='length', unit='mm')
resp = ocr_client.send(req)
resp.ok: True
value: 11.6 mm
